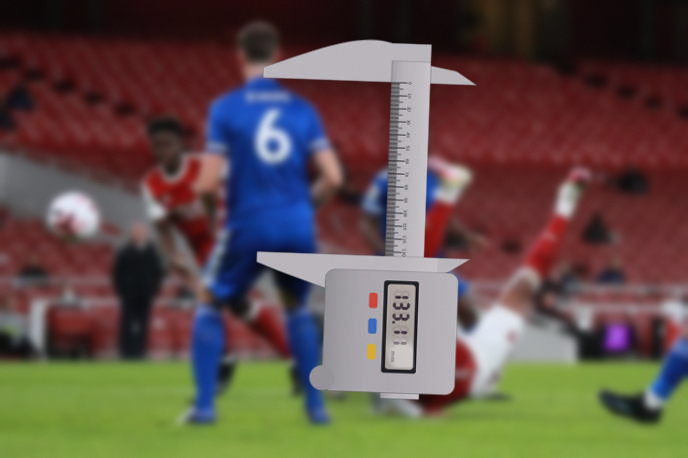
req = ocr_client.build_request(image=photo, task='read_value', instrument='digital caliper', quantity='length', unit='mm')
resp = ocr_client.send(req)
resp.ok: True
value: 133.11 mm
